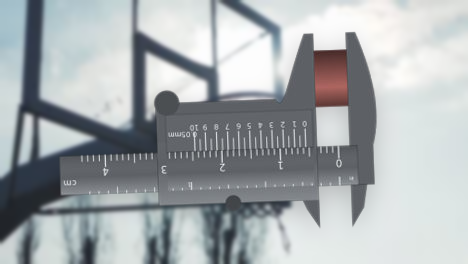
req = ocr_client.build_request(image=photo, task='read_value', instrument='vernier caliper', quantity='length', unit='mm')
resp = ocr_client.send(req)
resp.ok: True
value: 5.6 mm
